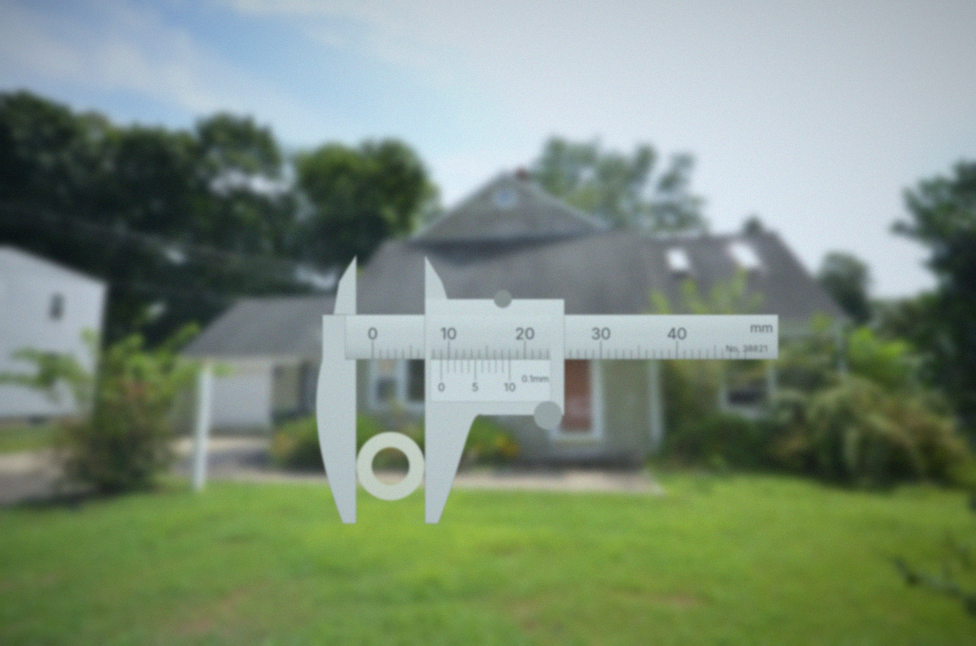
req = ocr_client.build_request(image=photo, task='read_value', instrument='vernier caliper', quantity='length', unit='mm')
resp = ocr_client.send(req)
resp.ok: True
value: 9.0 mm
